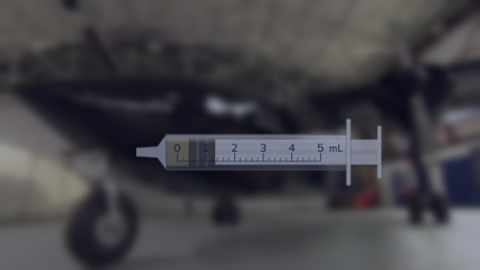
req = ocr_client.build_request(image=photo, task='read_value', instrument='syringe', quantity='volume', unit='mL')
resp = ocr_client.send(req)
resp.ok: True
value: 0.4 mL
